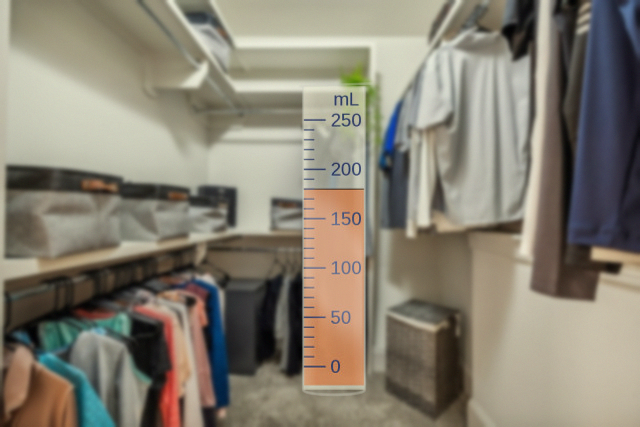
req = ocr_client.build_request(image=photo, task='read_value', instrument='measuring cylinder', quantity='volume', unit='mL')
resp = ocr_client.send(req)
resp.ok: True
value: 180 mL
